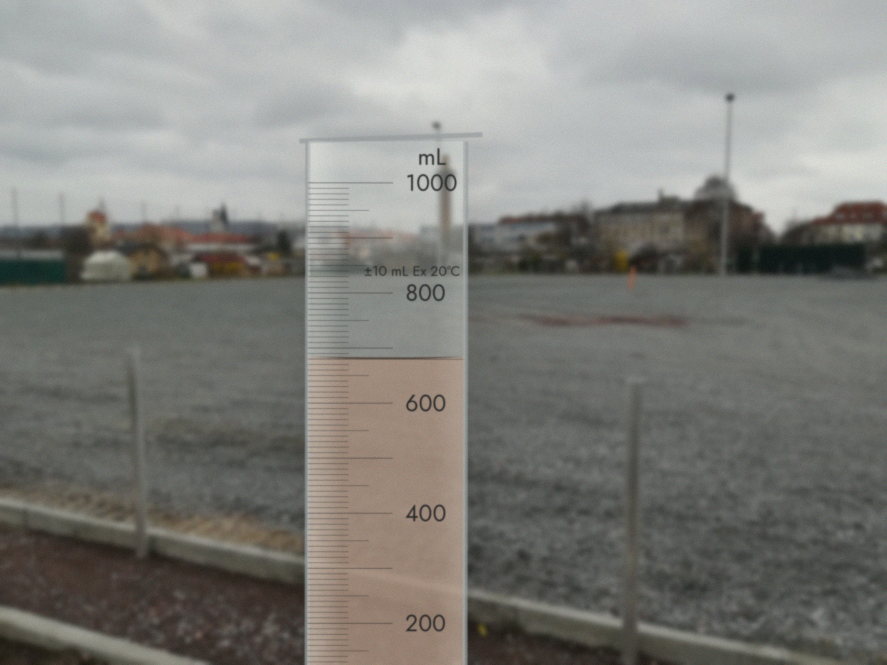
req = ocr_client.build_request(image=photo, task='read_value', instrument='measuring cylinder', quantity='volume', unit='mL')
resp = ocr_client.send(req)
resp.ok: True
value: 680 mL
